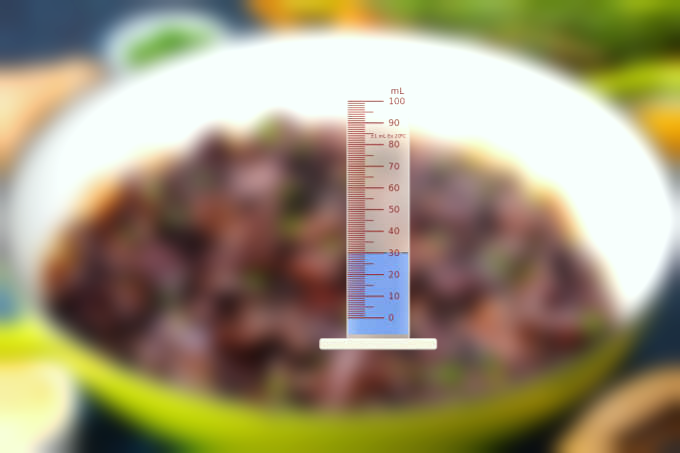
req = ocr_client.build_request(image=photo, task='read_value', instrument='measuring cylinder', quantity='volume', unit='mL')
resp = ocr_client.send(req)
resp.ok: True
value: 30 mL
